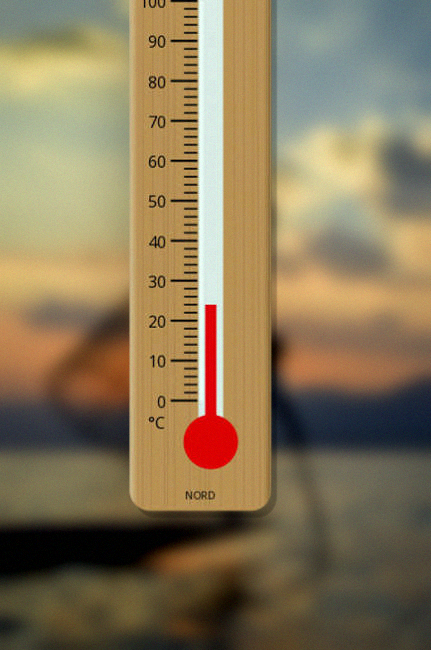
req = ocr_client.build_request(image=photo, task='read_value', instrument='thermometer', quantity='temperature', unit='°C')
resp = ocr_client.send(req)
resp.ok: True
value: 24 °C
